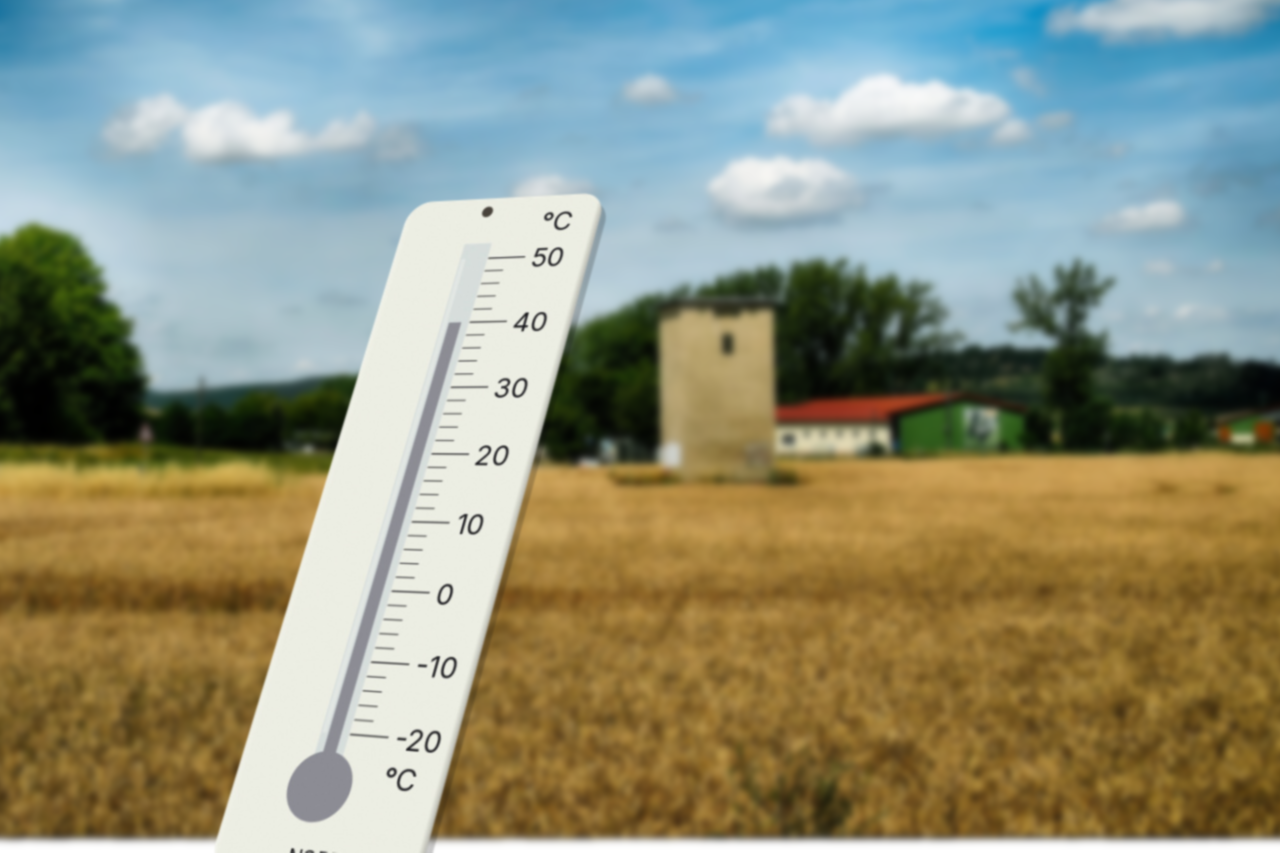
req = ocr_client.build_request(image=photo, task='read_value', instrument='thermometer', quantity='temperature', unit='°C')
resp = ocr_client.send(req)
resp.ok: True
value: 40 °C
